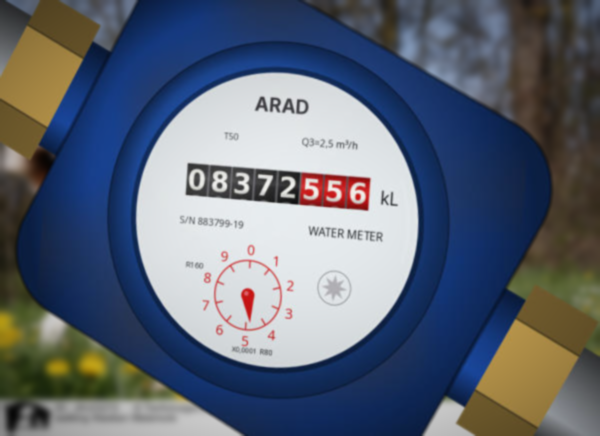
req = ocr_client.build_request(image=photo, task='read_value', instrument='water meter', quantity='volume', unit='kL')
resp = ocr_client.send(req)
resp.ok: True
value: 8372.5564 kL
